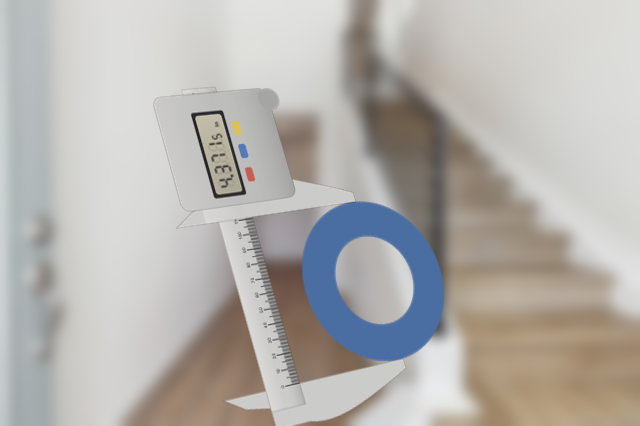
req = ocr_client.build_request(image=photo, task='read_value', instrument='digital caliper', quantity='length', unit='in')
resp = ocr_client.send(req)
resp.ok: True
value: 4.3715 in
